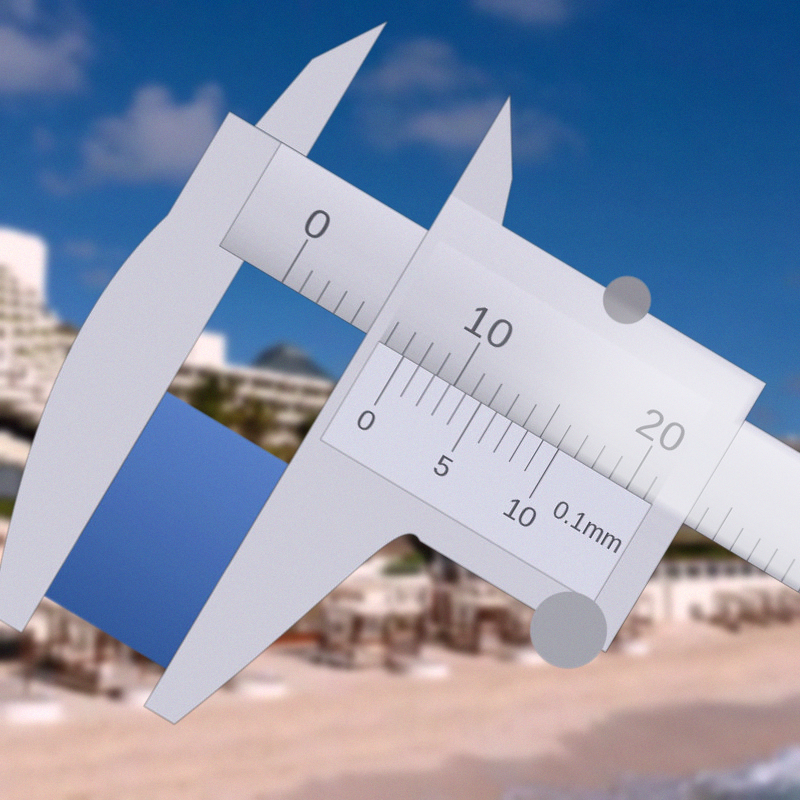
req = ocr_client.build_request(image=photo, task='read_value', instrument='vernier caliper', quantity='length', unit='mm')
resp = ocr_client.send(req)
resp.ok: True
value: 7.1 mm
